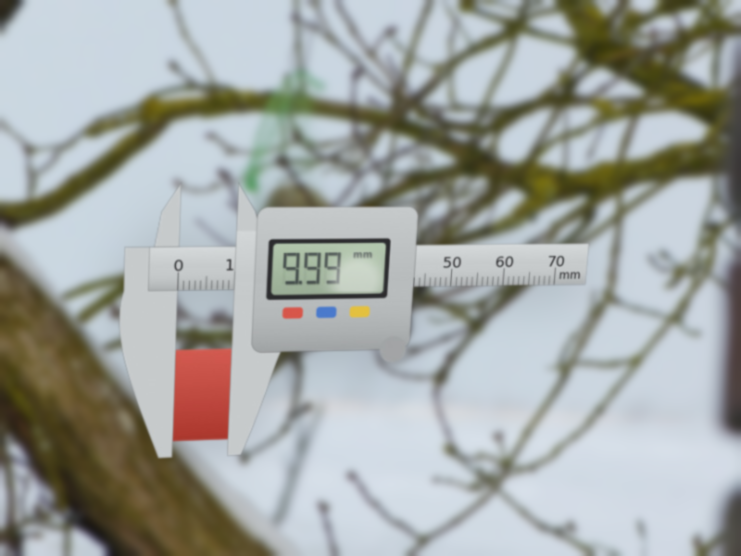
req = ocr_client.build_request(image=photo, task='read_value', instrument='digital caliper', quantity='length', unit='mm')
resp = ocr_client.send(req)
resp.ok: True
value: 9.99 mm
